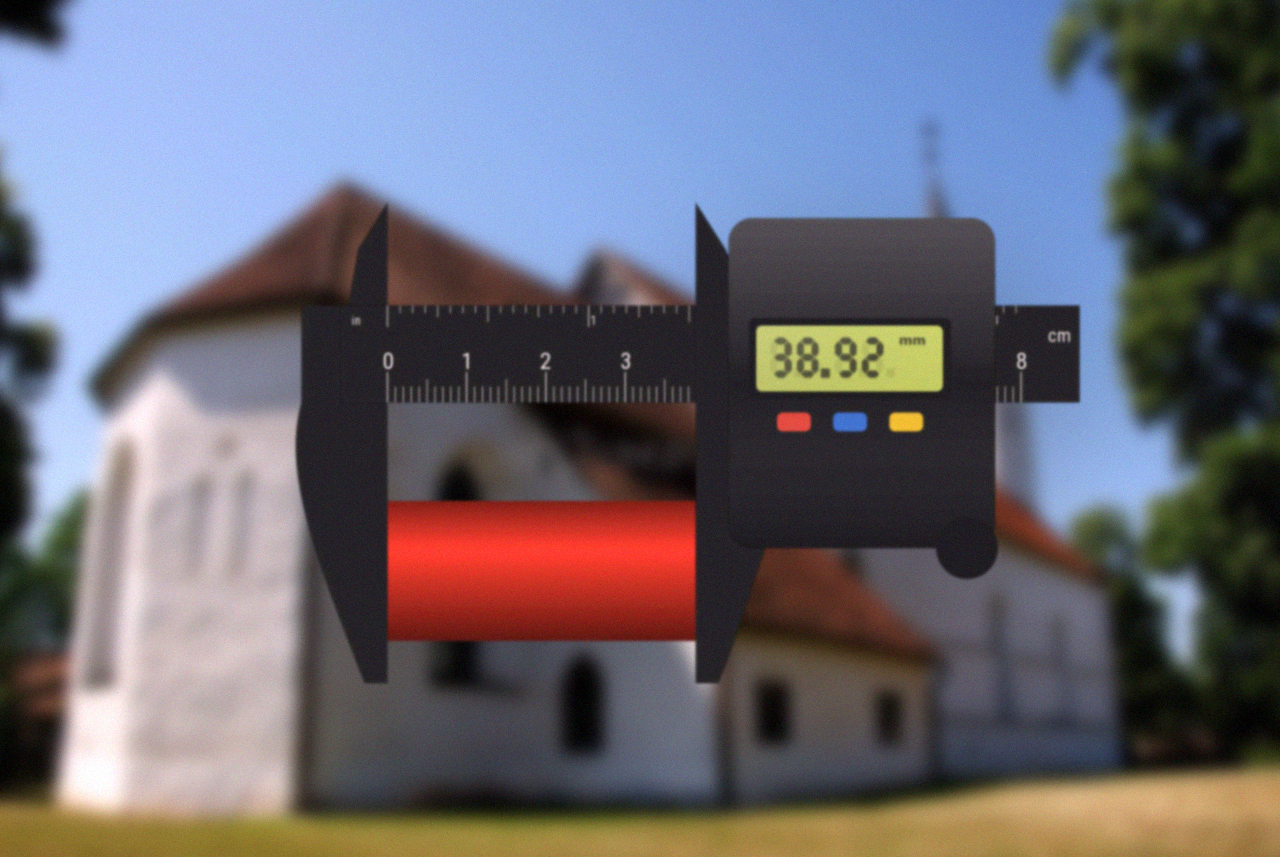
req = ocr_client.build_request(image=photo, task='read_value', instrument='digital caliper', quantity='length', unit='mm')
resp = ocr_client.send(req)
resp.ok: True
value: 38.92 mm
